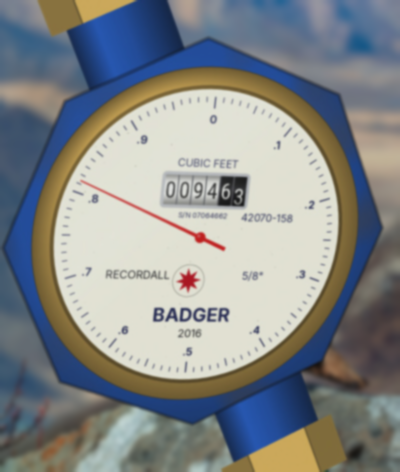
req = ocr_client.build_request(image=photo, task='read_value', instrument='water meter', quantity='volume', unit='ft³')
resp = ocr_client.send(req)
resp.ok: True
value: 9462.81 ft³
